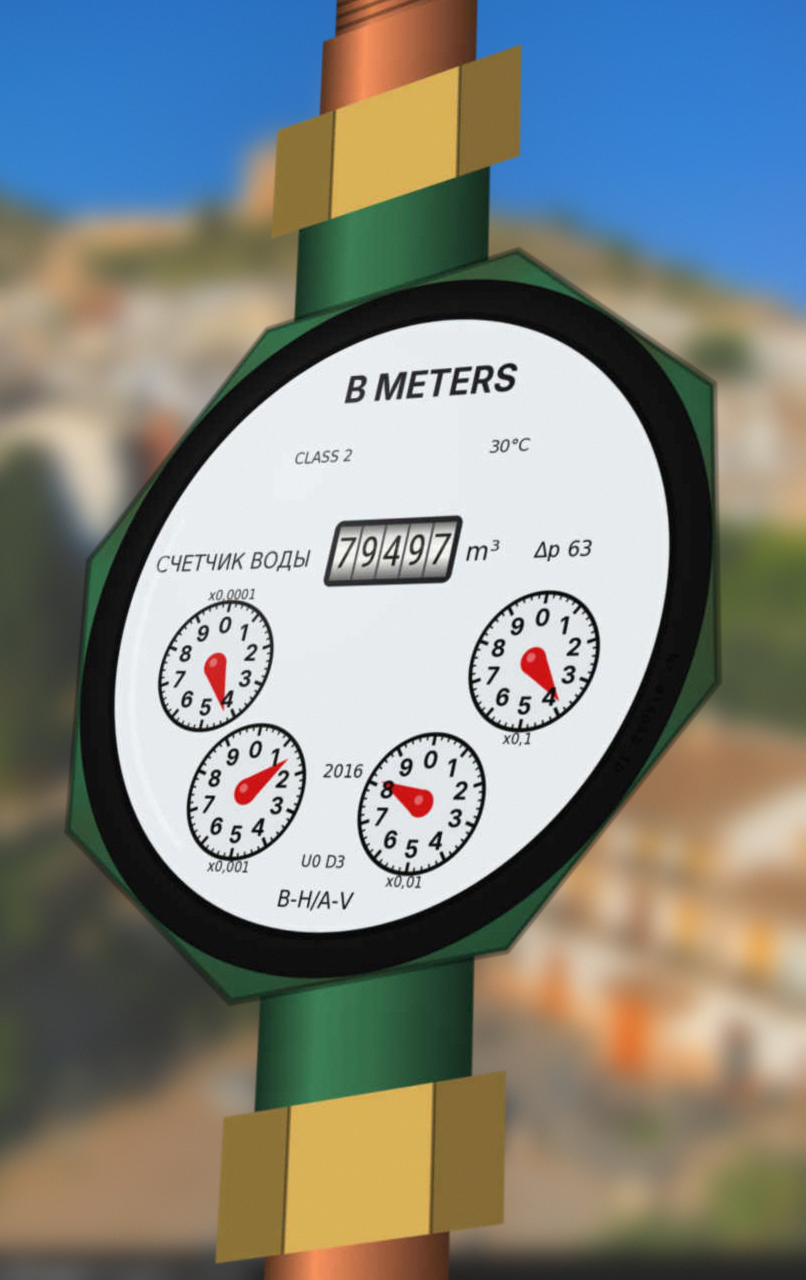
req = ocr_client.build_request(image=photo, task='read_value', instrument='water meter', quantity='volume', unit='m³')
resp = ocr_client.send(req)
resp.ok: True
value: 79497.3814 m³
